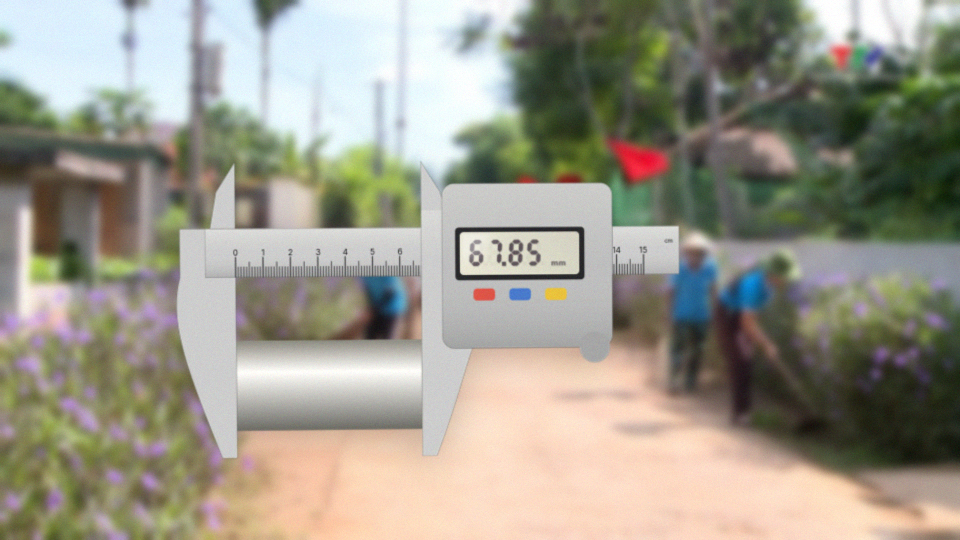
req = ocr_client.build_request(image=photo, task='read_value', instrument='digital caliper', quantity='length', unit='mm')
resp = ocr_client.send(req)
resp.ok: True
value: 67.85 mm
